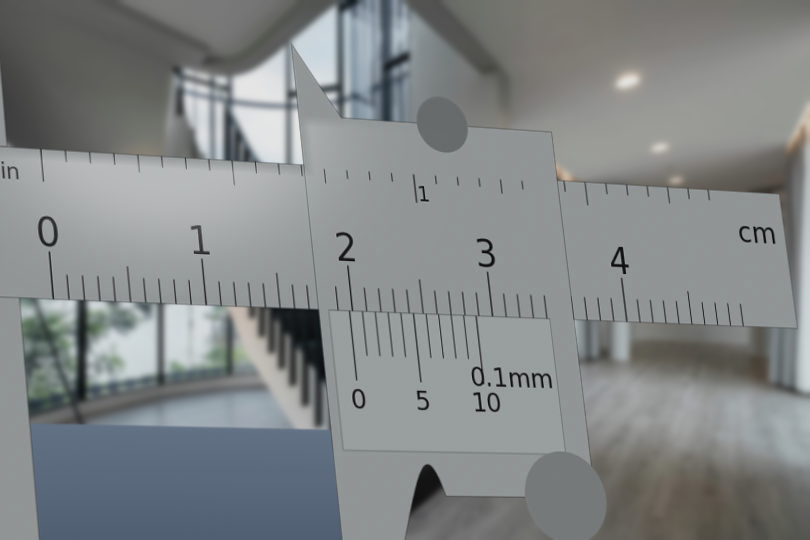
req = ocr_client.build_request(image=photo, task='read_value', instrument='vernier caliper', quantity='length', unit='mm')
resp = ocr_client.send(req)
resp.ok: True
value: 19.8 mm
